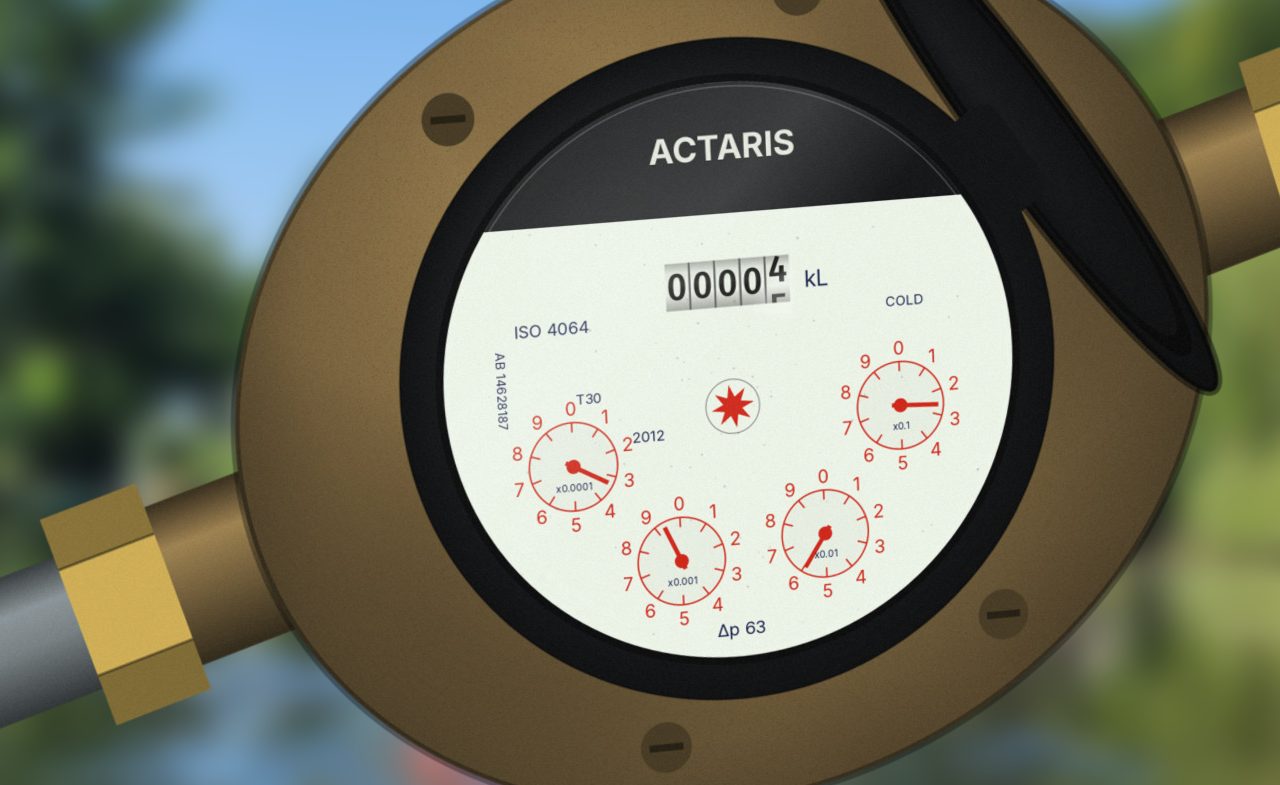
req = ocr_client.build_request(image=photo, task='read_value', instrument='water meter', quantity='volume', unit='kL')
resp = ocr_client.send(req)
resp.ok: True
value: 4.2593 kL
